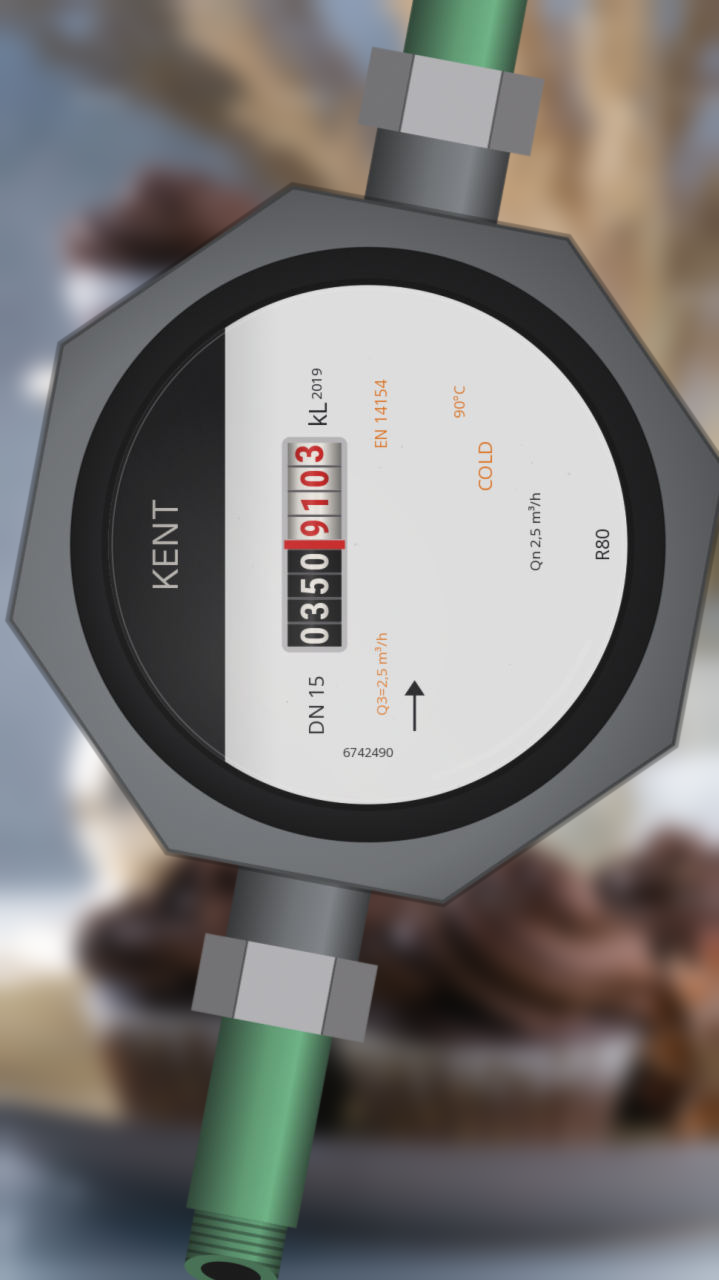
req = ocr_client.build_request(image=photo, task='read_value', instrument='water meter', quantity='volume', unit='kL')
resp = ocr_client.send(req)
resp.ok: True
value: 350.9103 kL
